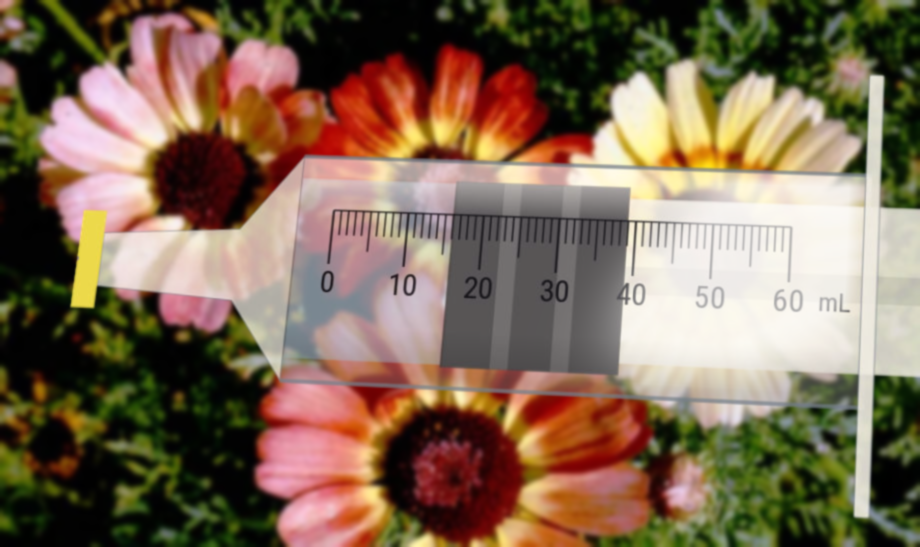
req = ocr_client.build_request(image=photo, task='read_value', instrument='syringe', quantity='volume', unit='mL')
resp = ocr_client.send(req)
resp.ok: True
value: 16 mL
